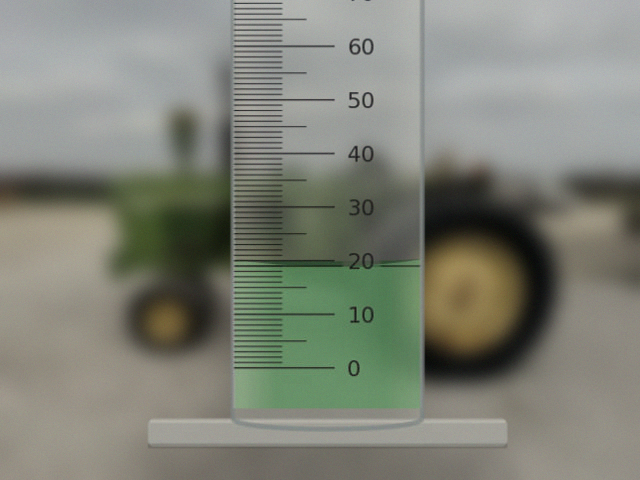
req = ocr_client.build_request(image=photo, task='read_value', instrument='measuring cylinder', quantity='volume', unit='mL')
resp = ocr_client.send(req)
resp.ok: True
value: 19 mL
